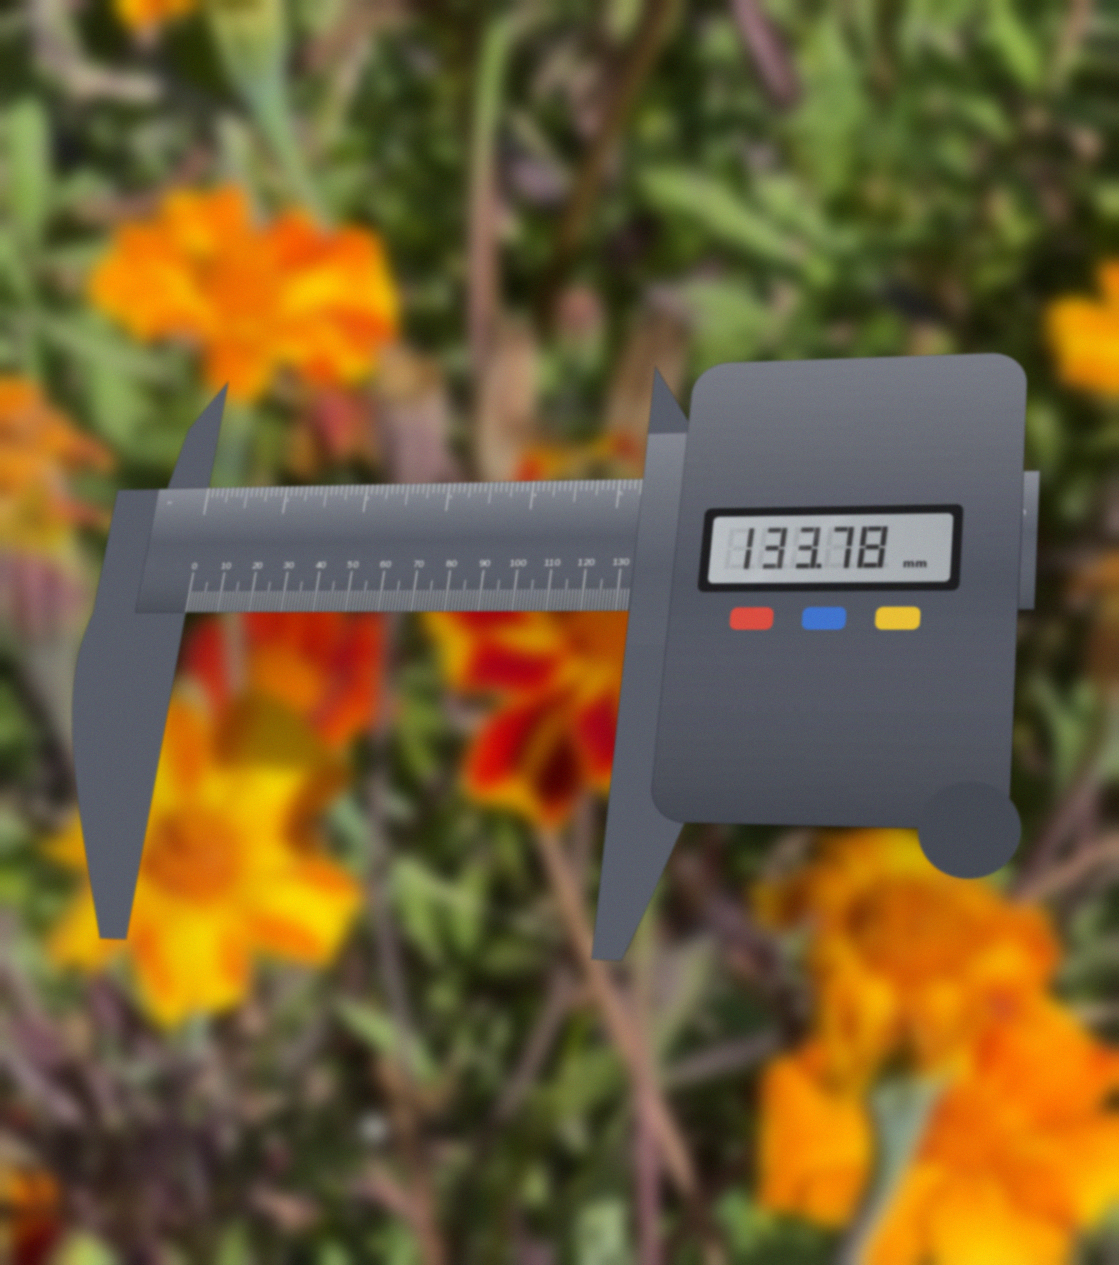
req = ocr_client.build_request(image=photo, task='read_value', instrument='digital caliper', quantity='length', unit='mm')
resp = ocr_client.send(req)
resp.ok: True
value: 133.78 mm
